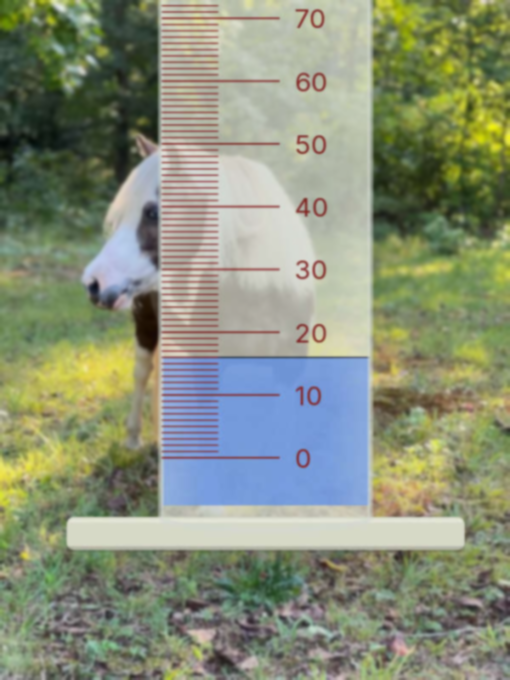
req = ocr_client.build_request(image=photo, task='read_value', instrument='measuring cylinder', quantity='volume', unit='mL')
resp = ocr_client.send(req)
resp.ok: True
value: 16 mL
